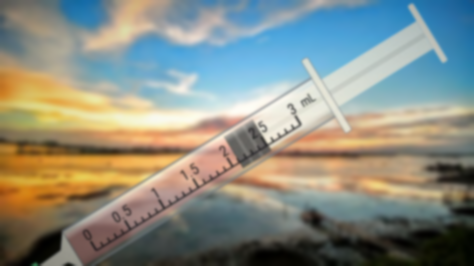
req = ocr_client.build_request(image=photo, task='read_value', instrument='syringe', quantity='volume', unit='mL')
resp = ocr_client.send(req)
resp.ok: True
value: 2.1 mL
